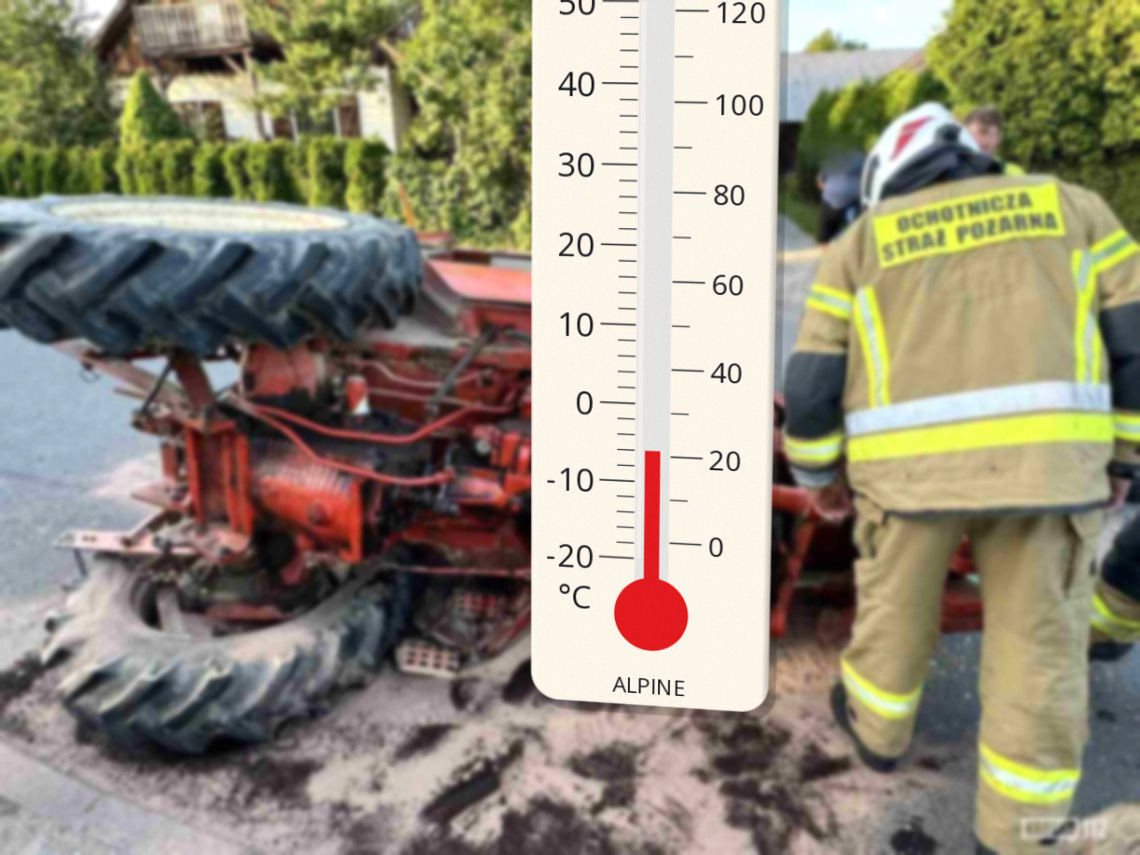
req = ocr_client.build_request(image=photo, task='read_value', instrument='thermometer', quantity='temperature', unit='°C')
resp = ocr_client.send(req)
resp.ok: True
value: -6 °C
